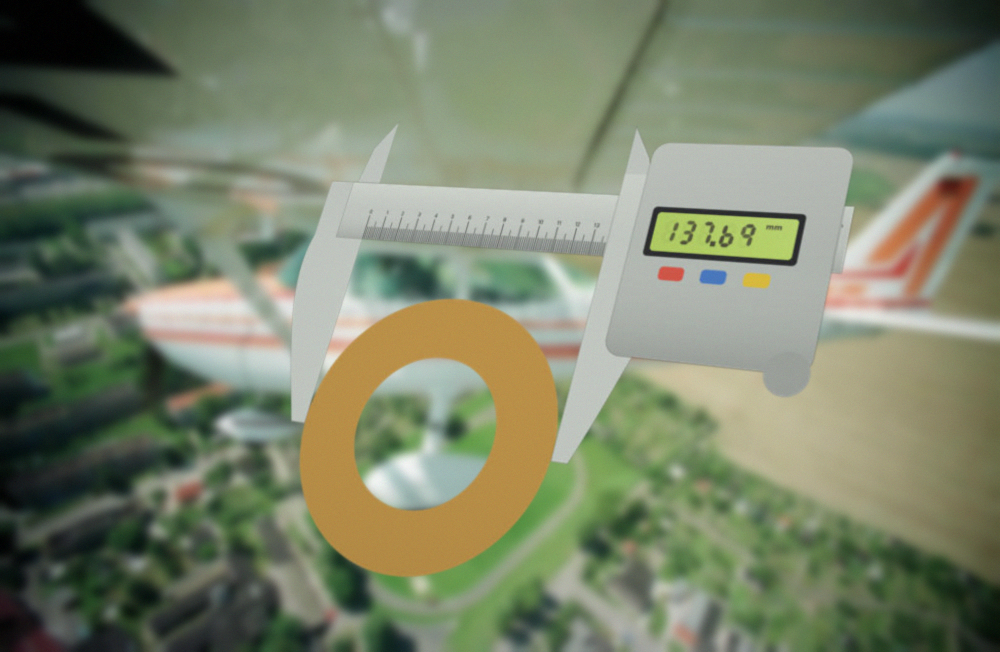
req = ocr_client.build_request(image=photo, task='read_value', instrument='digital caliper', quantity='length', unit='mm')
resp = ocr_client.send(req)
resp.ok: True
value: 137.69 mm
